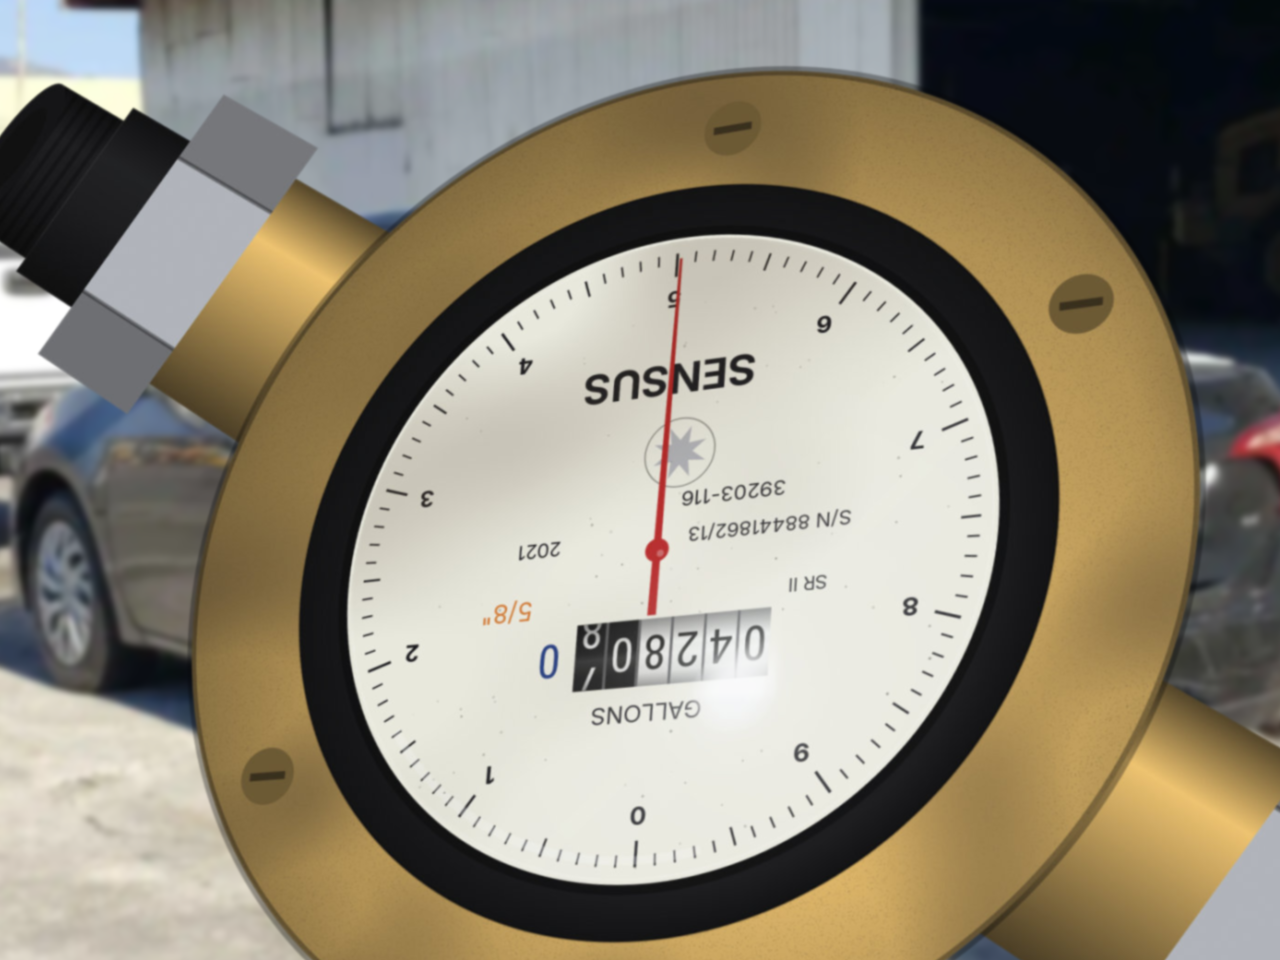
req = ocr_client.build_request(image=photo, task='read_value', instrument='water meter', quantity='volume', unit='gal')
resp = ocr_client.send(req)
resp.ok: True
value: 428075.0 gal
